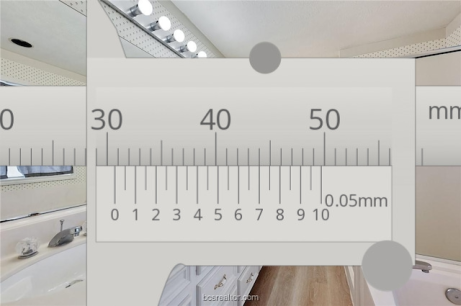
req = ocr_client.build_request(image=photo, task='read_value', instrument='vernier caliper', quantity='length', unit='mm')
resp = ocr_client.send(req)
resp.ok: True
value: 30.7 mm
